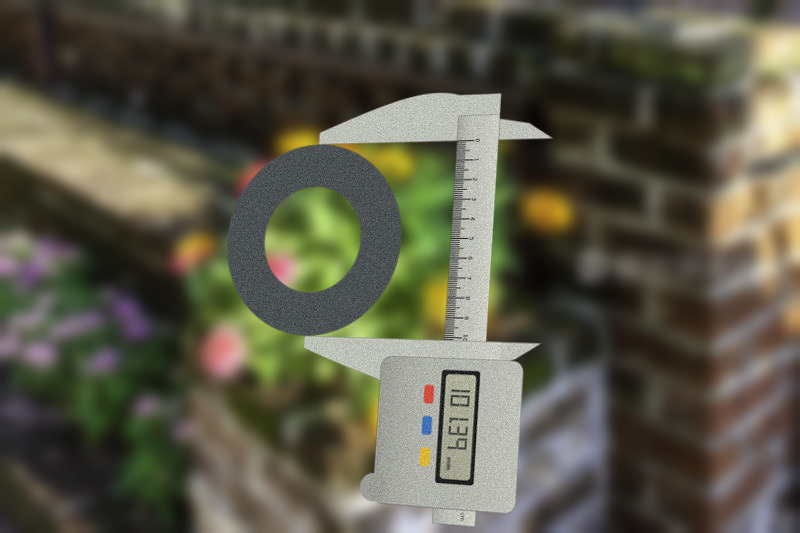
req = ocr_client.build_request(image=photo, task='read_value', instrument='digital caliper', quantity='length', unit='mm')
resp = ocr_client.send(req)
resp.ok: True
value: 101.39 mm
